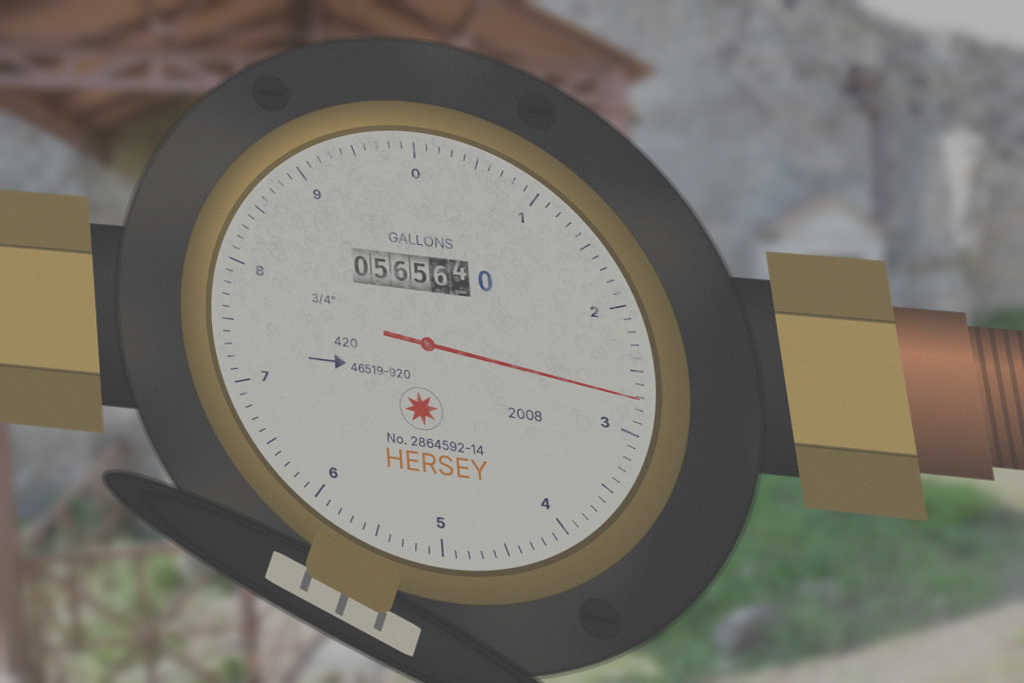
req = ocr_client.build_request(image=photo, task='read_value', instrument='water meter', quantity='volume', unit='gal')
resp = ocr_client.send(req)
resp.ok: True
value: 565642.7 gal
